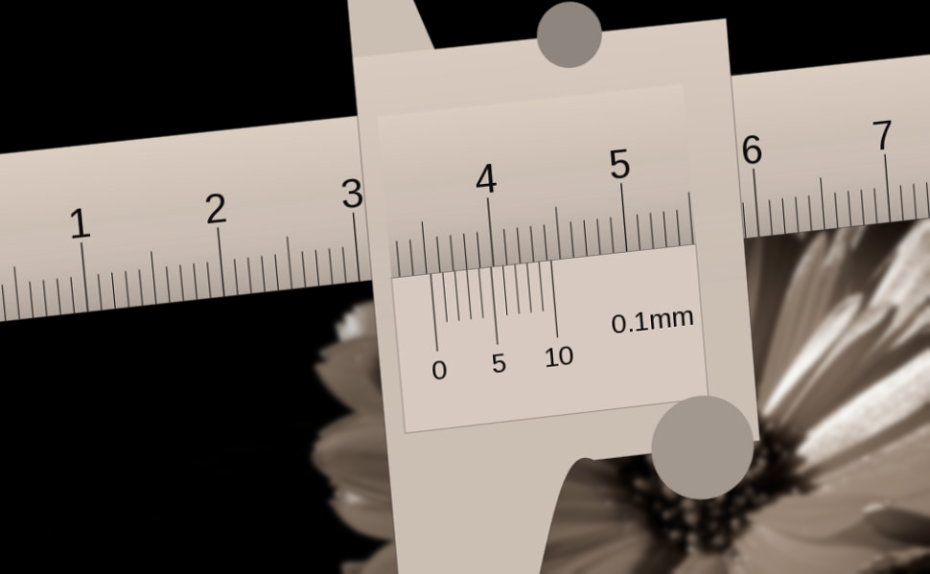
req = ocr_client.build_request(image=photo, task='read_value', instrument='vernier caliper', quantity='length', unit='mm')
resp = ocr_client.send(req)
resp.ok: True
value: 35.3 mm
